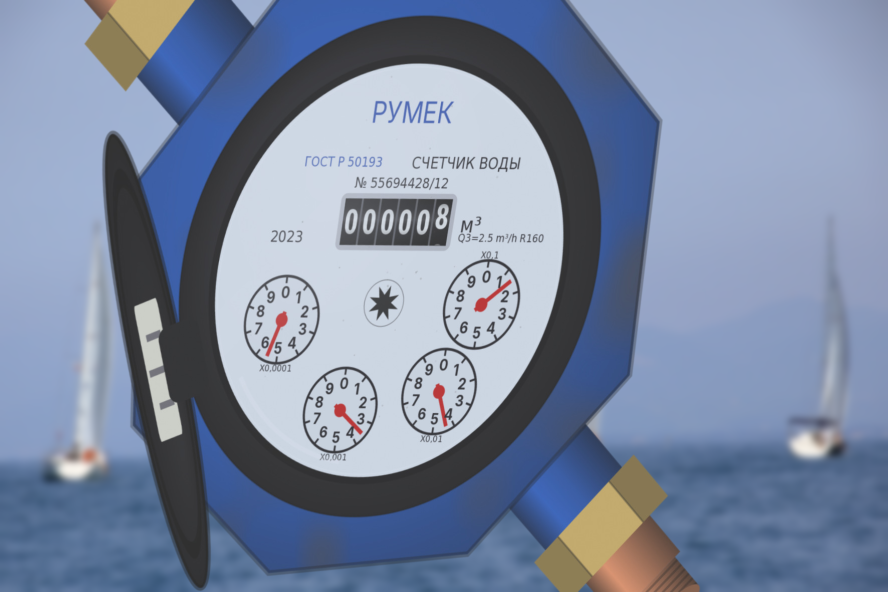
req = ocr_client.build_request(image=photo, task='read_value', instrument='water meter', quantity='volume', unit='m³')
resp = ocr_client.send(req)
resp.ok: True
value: 8.1435 m³
